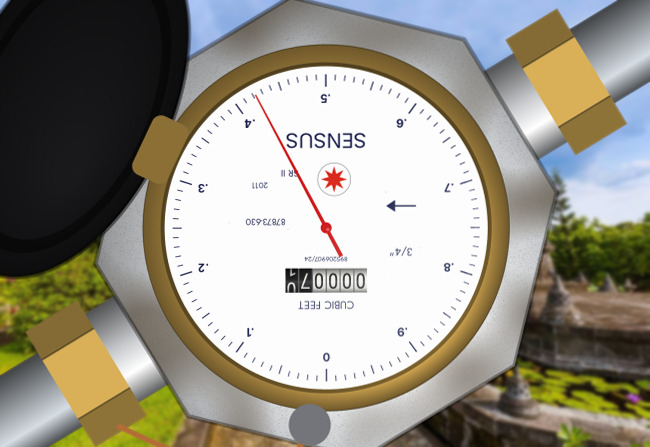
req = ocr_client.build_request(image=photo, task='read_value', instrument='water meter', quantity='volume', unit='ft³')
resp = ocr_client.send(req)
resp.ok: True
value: 70.42 ft³
